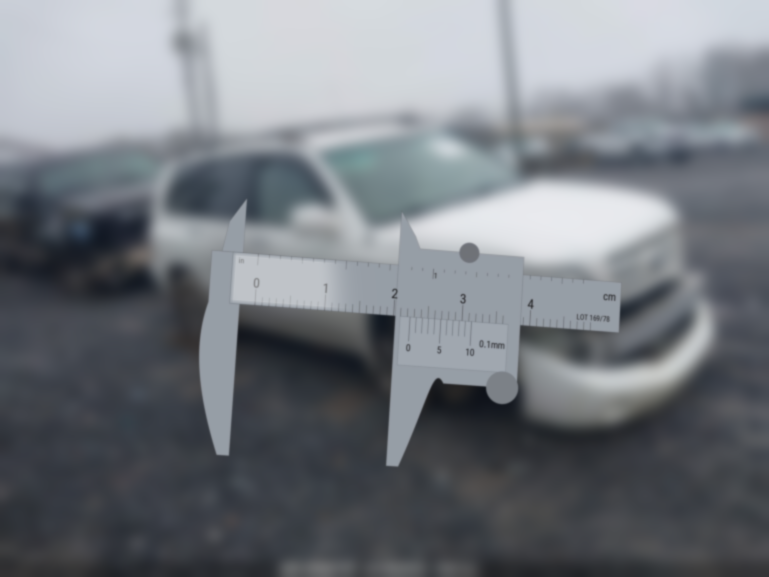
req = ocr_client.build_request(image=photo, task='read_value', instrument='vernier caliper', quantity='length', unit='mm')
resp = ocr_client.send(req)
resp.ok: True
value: 22.4 mm
